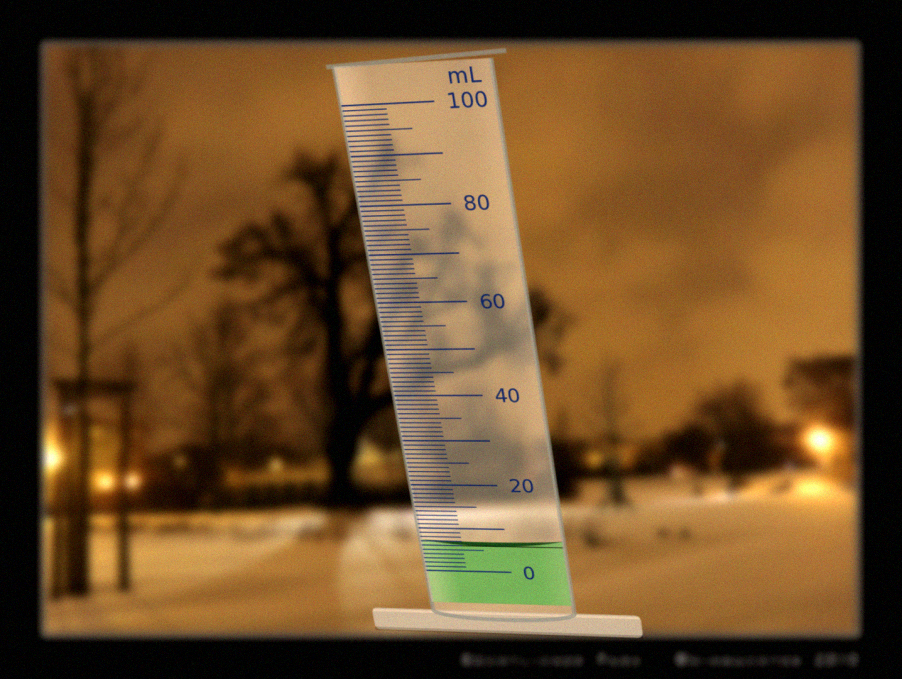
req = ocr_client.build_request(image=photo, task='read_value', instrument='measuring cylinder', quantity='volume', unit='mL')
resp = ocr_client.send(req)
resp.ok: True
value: 6 mL
